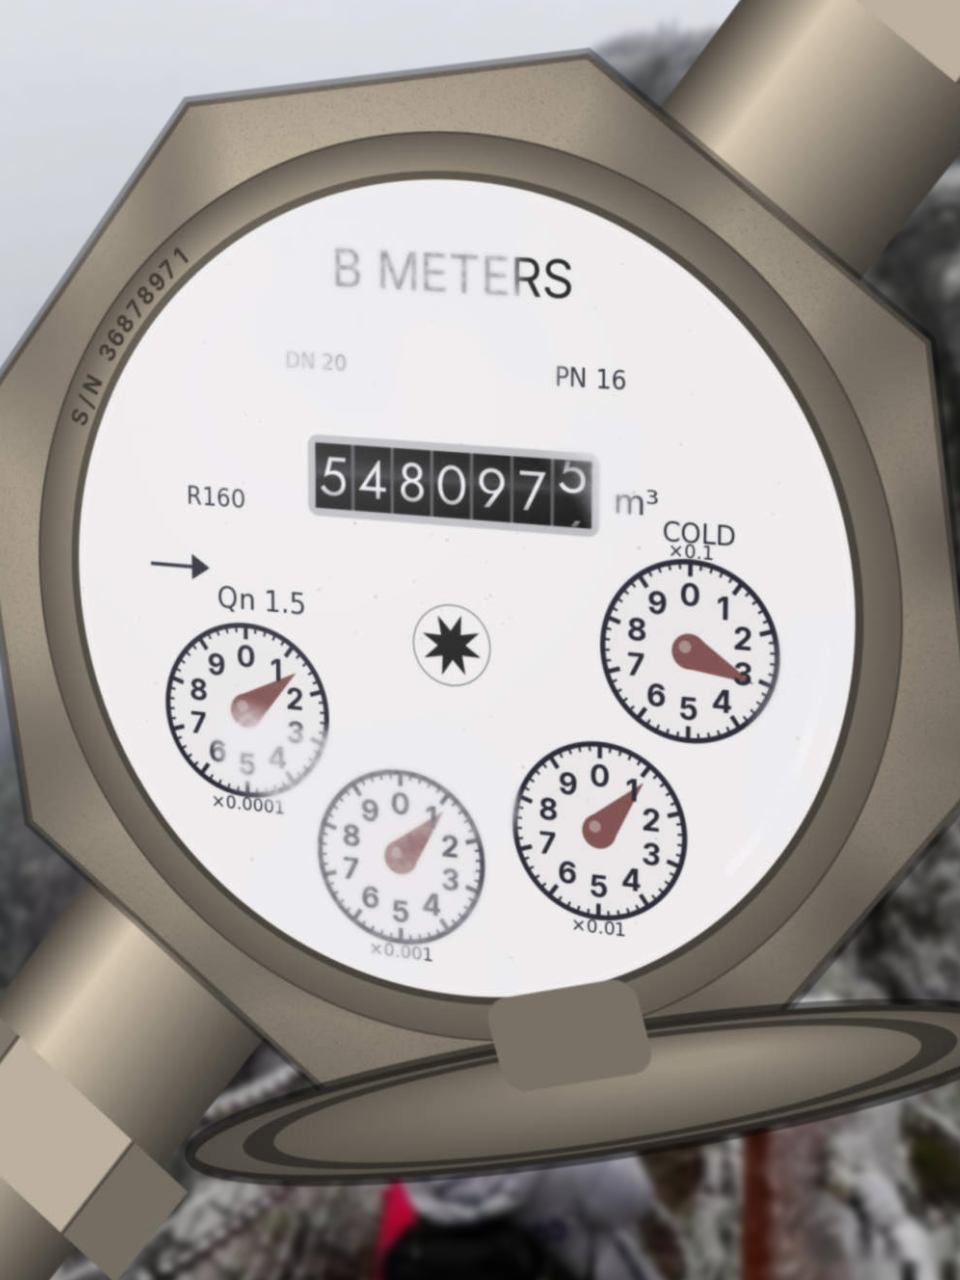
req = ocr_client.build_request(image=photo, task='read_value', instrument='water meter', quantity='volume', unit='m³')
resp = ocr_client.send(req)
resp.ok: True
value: 5480975.3111 m³
